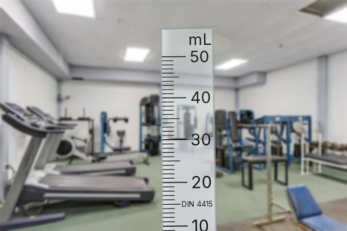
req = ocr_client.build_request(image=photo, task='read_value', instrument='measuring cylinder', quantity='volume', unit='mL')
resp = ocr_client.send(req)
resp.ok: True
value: 30 mL
